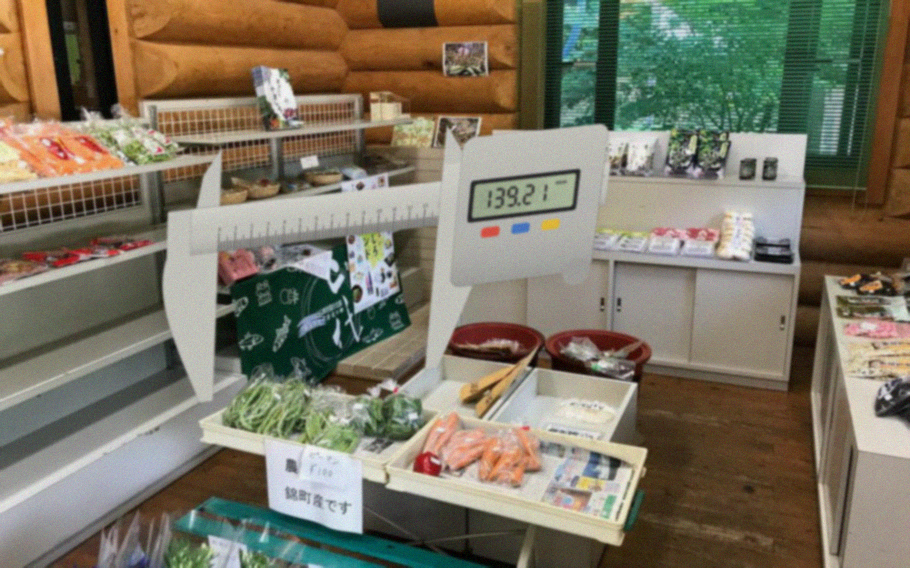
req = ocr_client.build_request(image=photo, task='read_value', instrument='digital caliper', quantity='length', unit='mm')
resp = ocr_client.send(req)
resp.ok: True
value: 139.21 mm
